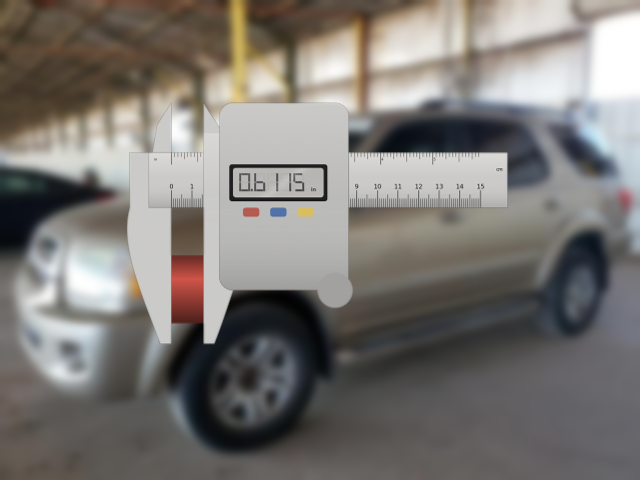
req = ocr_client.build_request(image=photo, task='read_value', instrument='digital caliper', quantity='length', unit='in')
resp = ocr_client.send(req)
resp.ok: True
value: 0.6115 in
